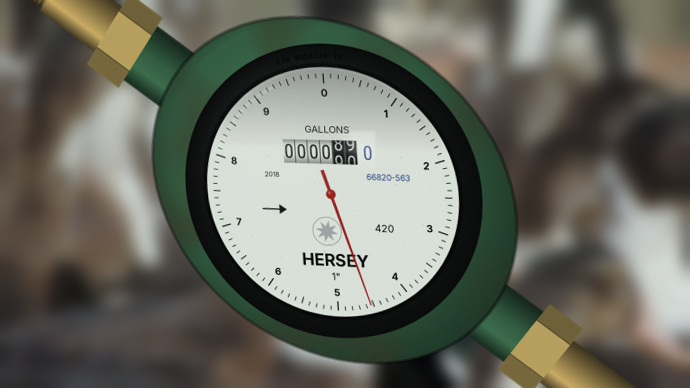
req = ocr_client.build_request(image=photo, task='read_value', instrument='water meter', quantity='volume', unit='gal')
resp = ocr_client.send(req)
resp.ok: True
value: 894.5 gal
